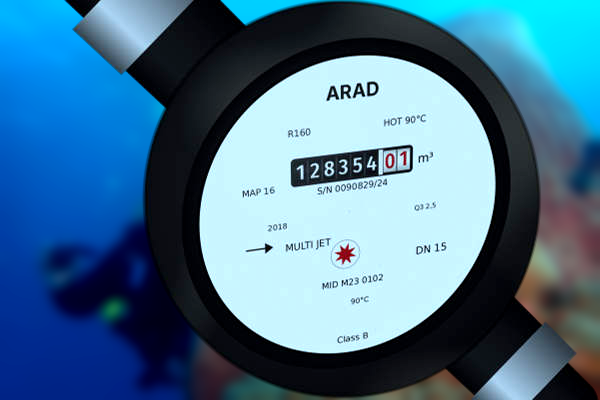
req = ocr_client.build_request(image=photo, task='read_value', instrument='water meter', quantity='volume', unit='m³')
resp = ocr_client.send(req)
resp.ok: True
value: 128354.01 m³
